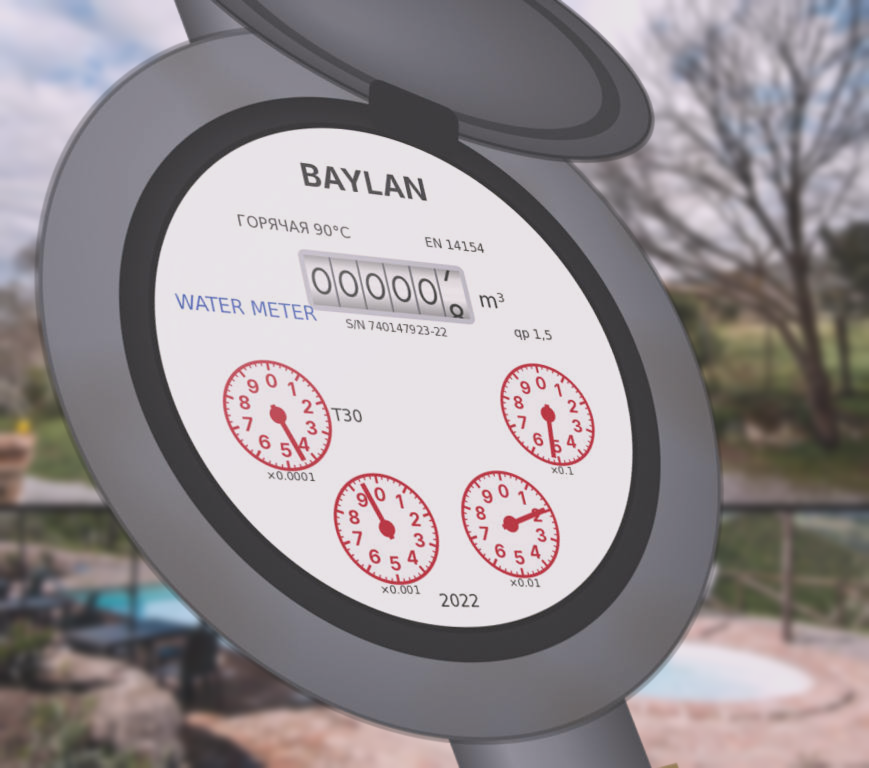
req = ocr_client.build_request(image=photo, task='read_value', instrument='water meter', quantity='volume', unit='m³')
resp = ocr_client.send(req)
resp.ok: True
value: 7.5194 m³
